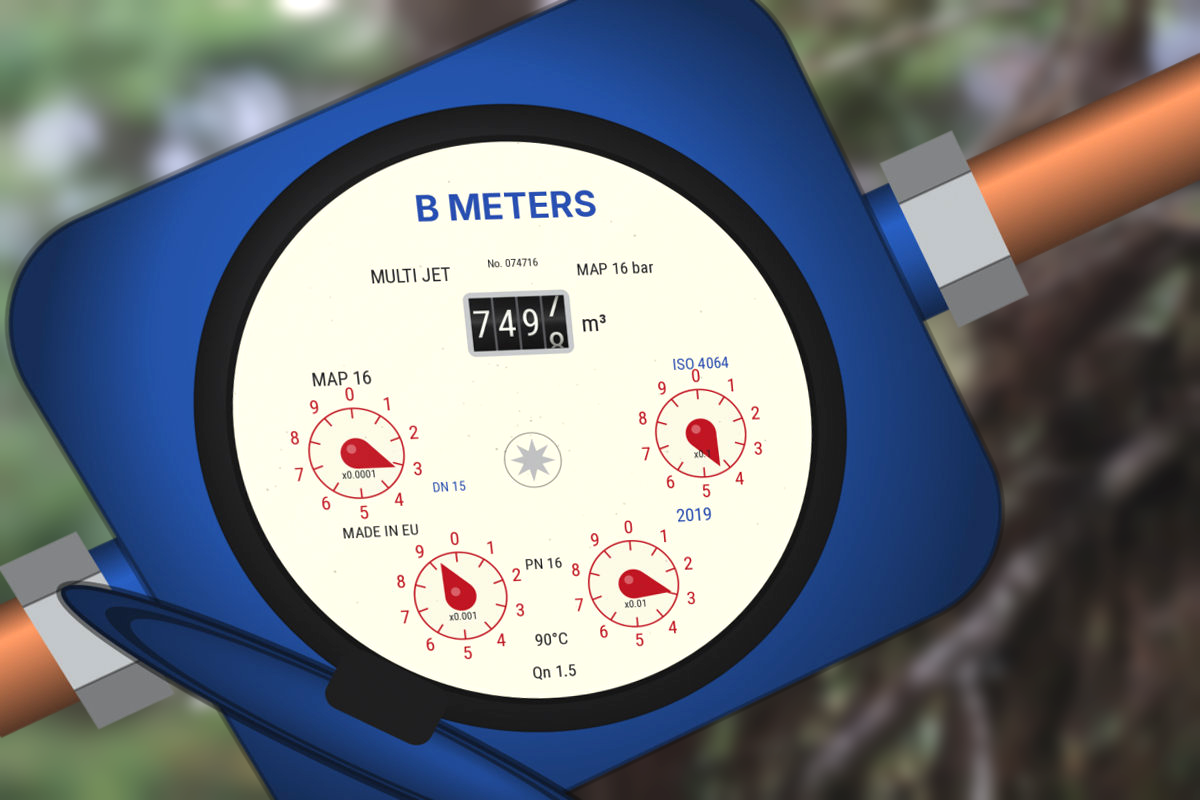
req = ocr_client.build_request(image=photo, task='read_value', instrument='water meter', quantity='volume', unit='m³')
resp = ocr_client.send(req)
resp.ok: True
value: 7497.4293 m³
